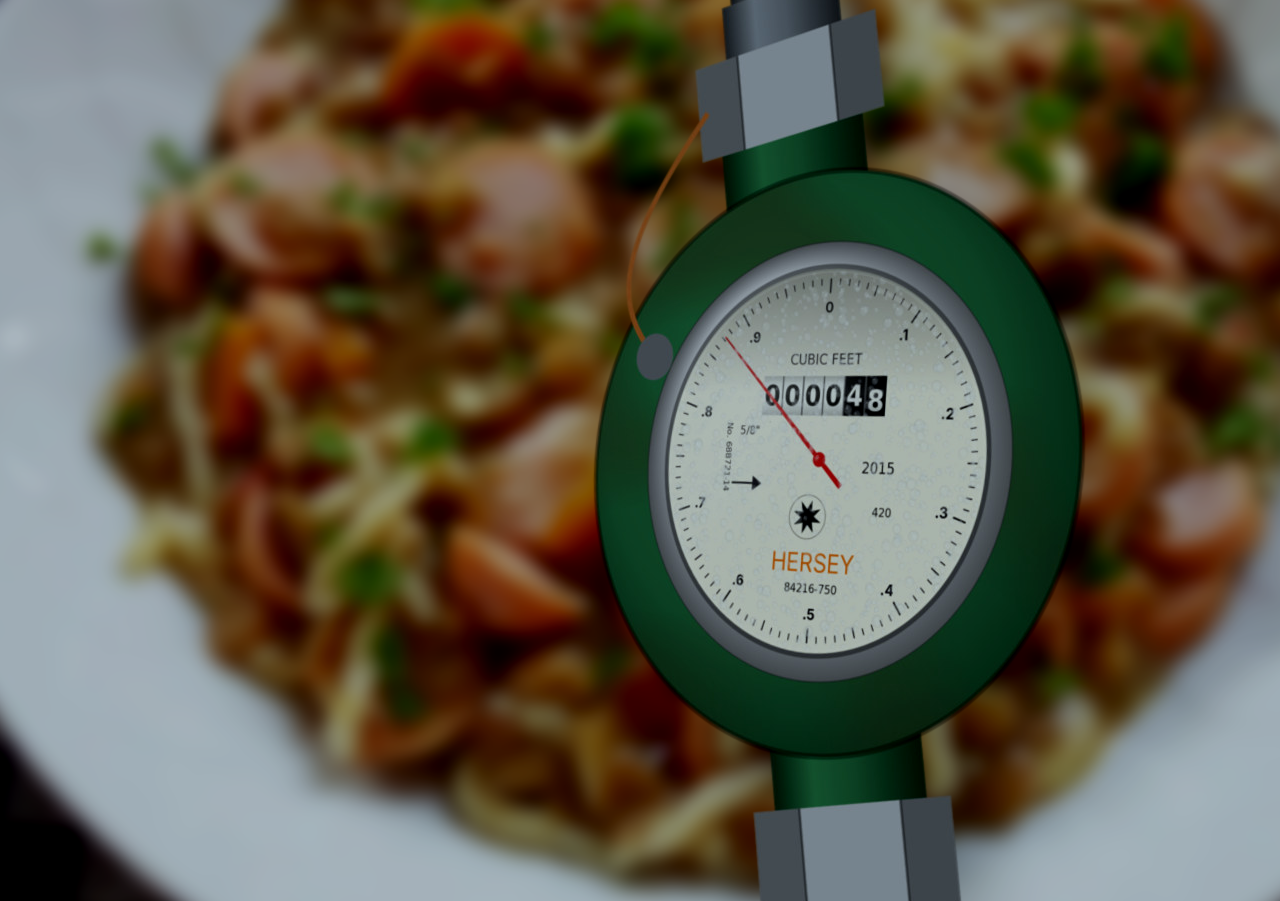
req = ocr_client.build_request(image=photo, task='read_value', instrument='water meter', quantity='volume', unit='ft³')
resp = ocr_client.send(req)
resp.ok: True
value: 47.87 ft³
